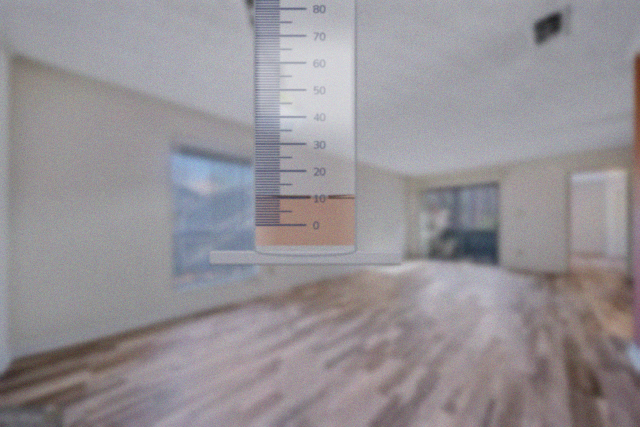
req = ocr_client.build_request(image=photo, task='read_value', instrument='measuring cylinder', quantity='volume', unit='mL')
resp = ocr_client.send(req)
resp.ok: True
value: 10 mL
